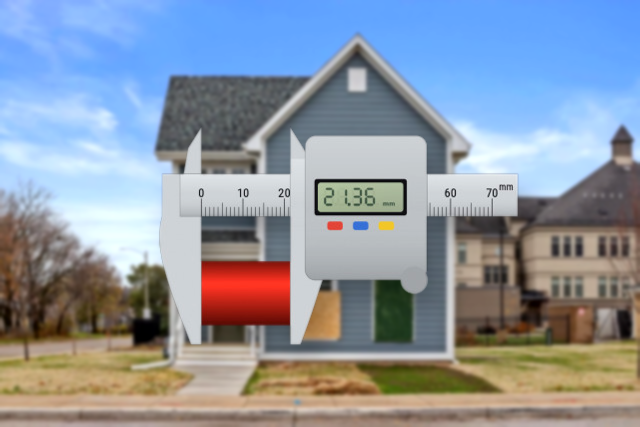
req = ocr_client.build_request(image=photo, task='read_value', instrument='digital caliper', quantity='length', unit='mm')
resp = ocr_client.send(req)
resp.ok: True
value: 21.36 mm
